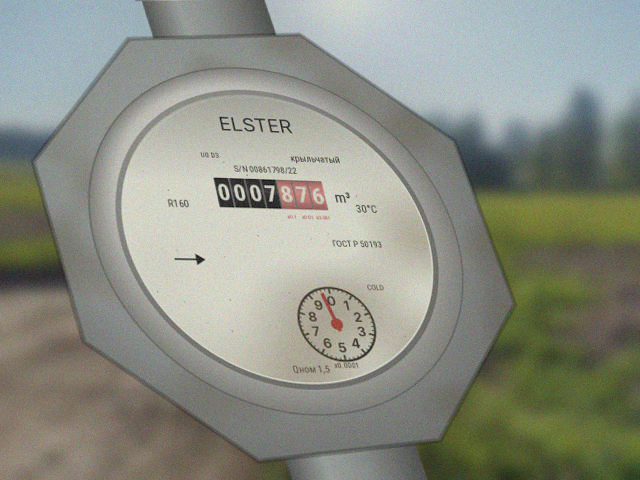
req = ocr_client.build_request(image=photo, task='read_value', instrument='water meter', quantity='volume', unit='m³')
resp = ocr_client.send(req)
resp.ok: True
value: 7.8759 m³
